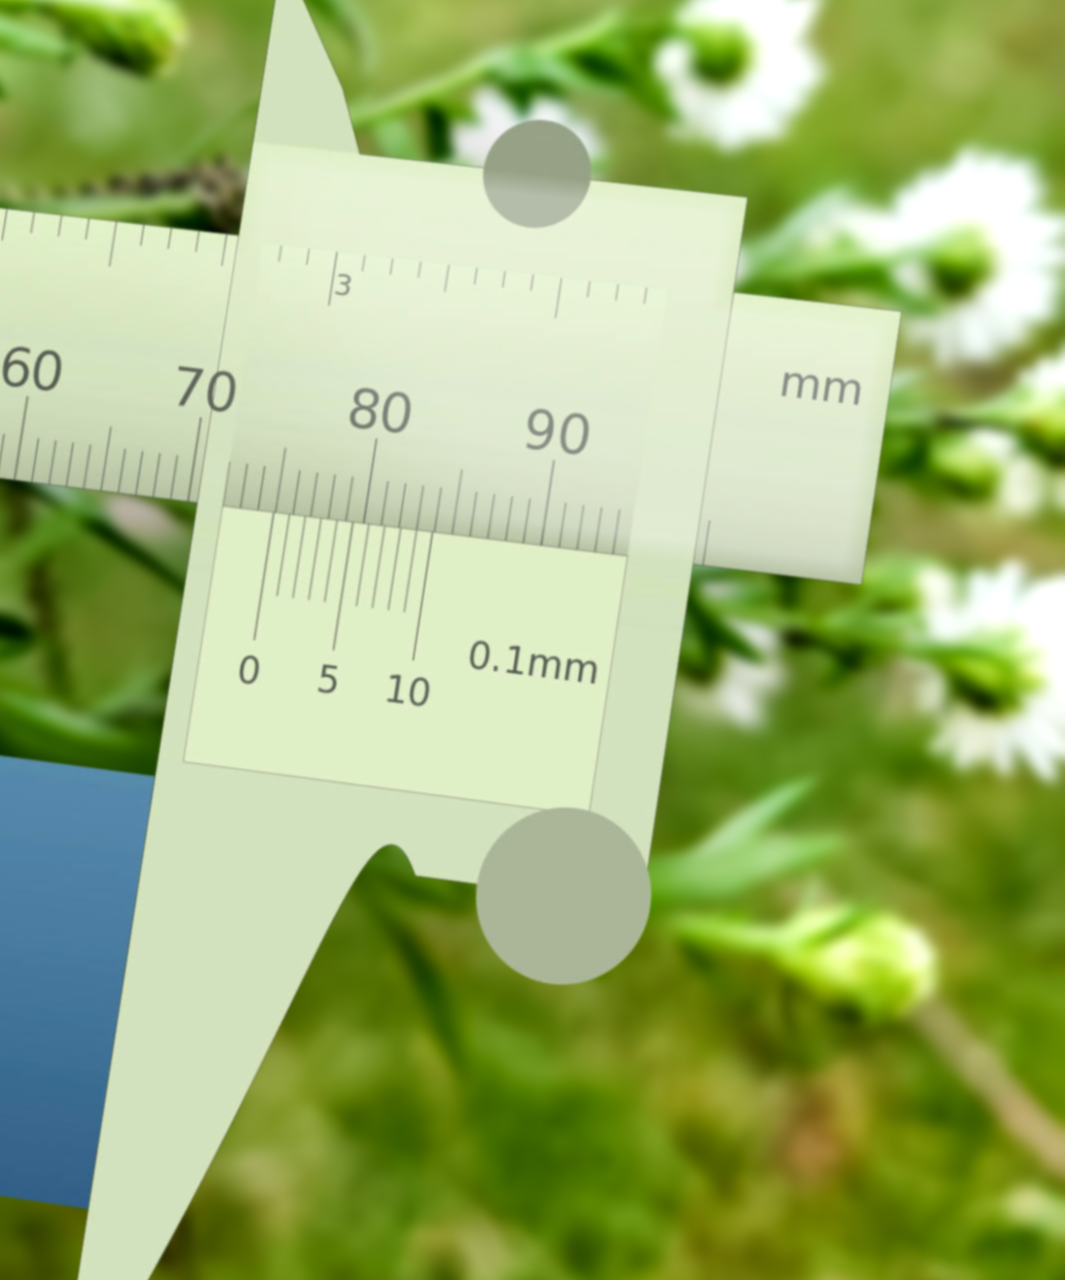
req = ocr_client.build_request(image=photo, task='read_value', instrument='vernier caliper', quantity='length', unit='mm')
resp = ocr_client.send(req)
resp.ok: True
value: 74.9 mm
